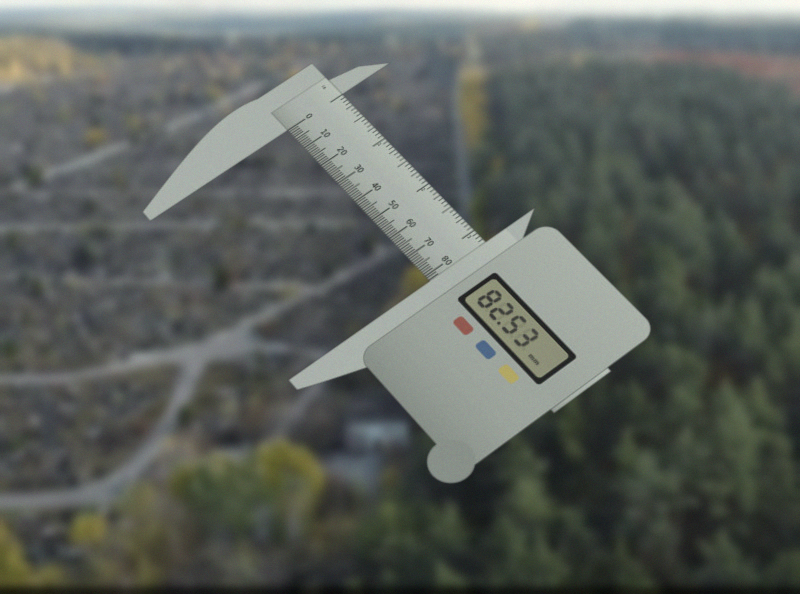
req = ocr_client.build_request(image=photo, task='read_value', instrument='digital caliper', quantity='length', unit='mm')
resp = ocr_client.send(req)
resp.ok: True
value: 82.53 mm
